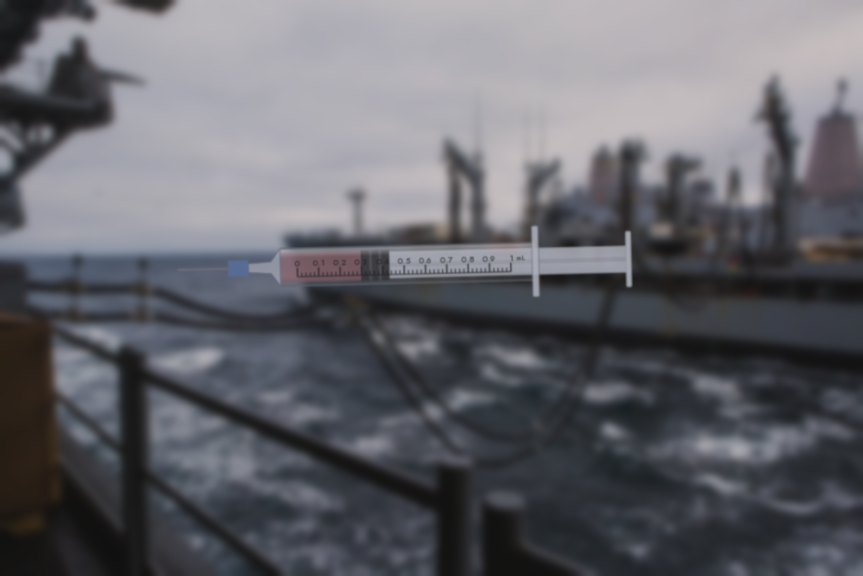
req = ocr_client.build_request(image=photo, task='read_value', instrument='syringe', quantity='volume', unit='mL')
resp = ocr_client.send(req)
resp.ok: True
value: 0.3 mL
